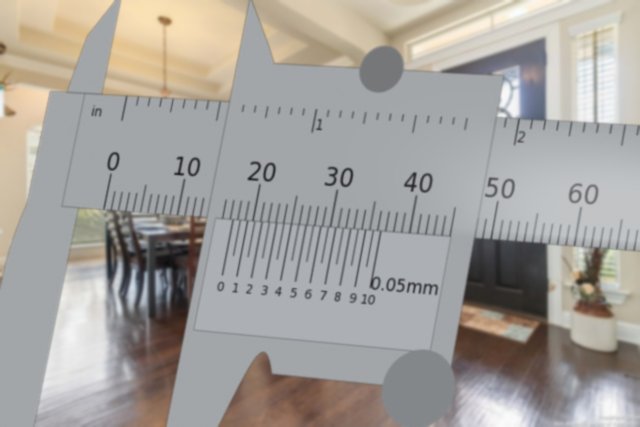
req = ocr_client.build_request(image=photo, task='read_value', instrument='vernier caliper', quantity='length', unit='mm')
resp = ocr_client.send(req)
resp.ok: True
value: 17.4 mm
